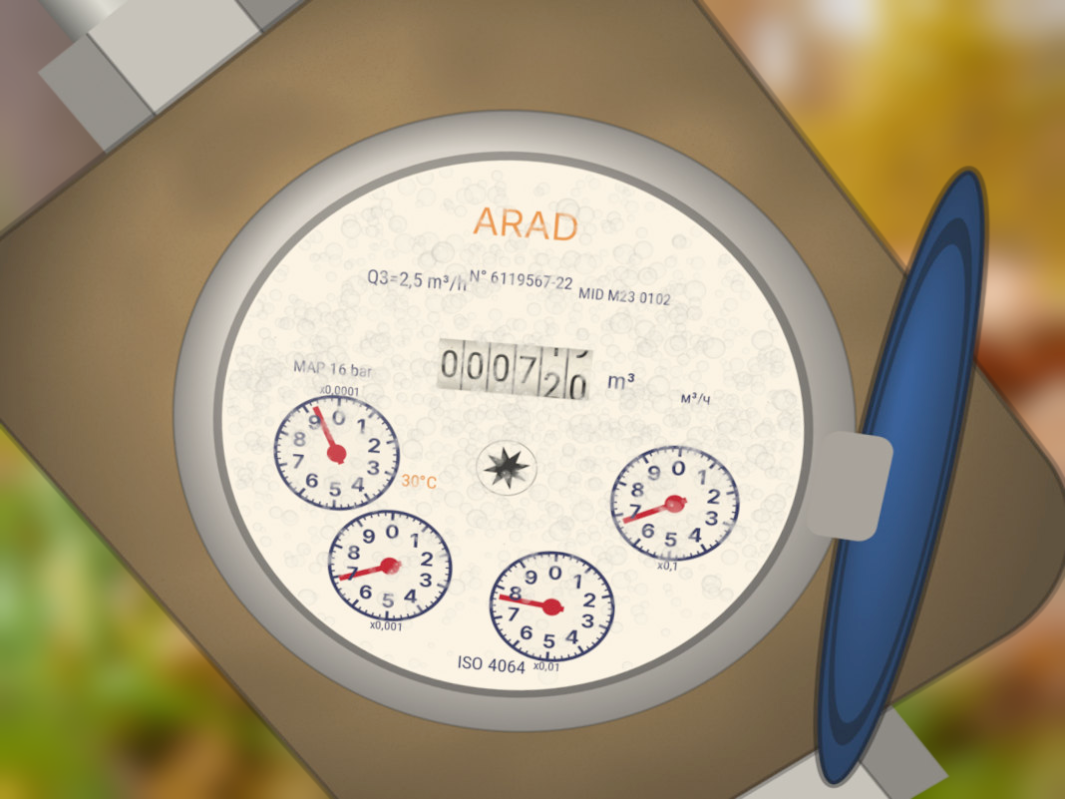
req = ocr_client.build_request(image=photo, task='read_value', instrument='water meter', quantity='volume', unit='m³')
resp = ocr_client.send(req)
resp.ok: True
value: 719.6769 m³
